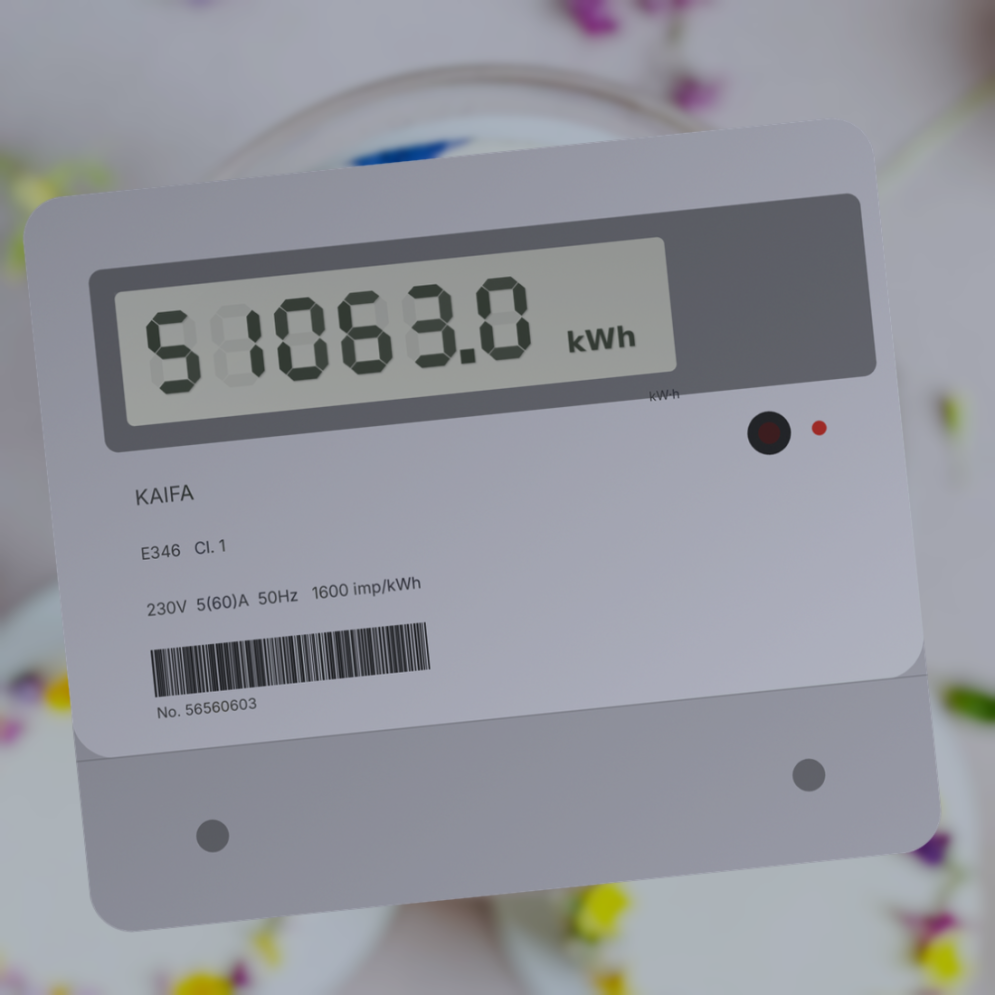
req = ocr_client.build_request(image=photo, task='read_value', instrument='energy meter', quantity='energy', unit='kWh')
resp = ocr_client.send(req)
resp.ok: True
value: 51063.0 kWh
